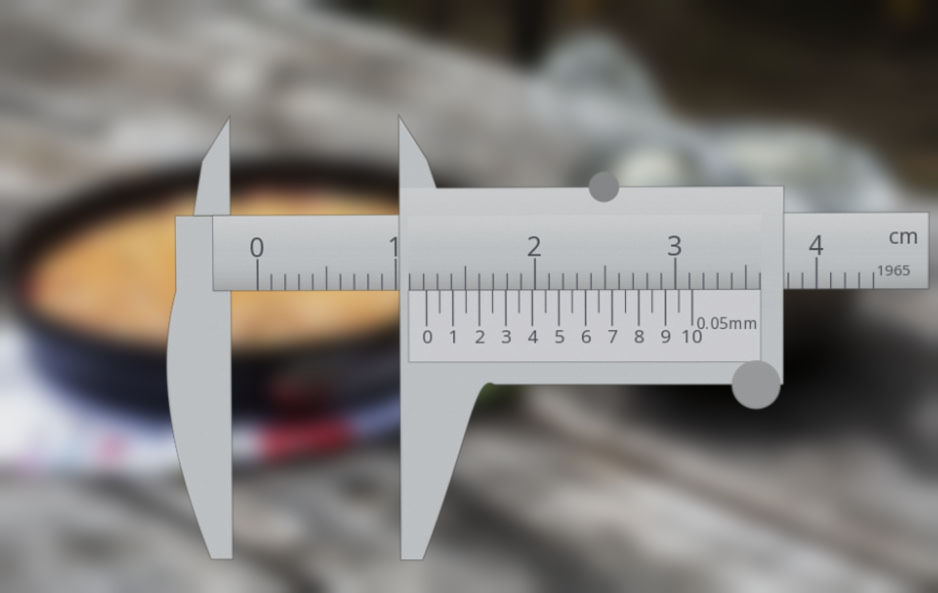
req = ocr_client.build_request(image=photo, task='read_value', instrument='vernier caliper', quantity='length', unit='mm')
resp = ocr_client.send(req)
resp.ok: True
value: 12.2 mm
